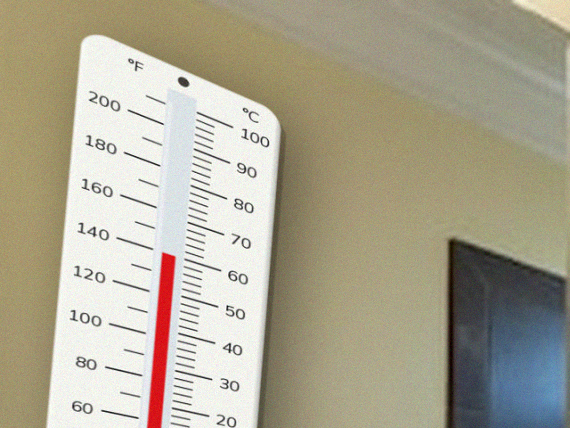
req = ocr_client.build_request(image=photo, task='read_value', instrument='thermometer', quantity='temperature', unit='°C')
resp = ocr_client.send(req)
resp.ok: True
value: 60 °C
